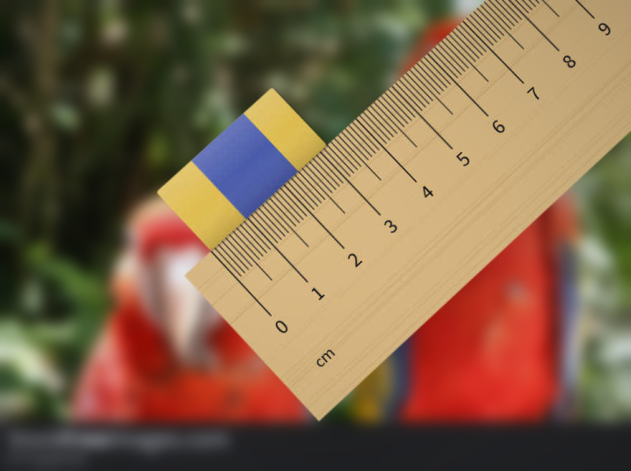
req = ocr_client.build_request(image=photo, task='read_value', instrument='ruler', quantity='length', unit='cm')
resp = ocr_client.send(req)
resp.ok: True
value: 3.2 cm
